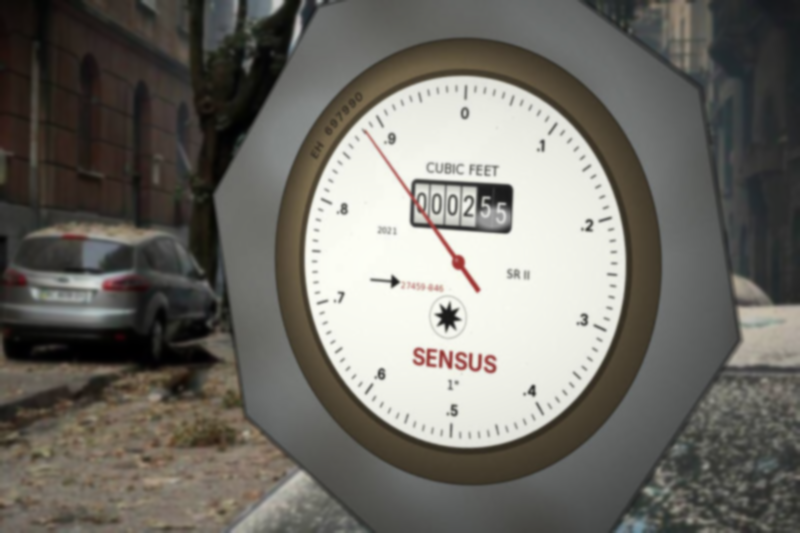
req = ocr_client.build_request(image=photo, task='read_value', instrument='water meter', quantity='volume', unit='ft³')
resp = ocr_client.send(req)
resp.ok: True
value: 254.88 ft³
